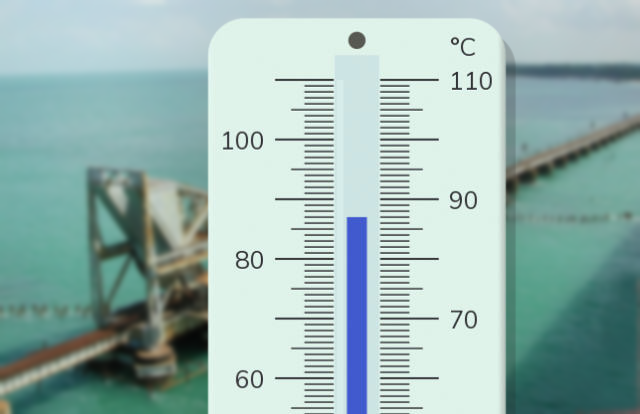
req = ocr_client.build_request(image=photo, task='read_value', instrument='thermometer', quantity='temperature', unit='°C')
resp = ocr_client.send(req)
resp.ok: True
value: 87 °C
